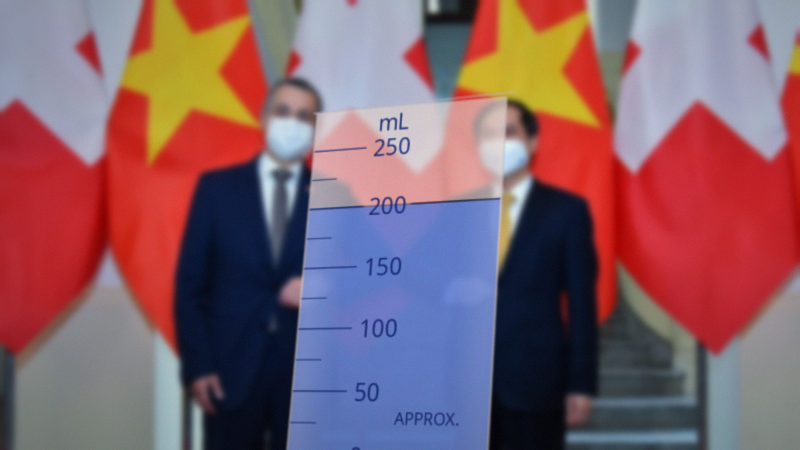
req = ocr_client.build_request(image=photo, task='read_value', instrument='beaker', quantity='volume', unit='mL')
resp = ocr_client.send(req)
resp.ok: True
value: 200 mL
